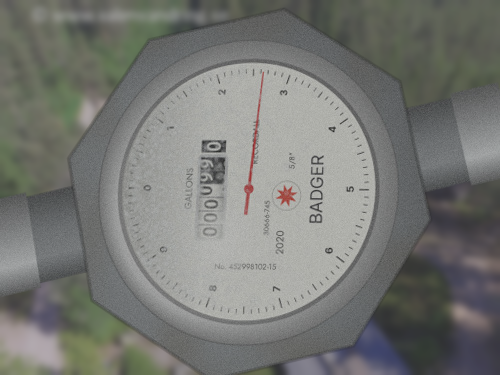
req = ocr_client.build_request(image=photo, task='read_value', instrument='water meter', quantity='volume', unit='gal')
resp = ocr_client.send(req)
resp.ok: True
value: 992.6 gal
